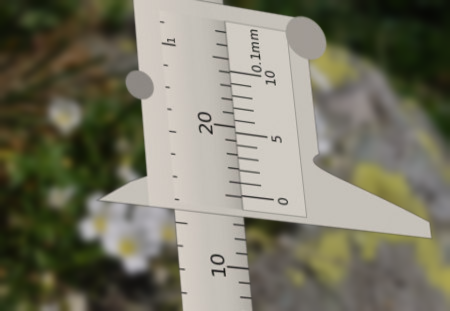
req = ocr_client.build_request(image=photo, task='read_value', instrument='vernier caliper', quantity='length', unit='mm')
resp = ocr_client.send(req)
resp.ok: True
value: 15.1 mm
